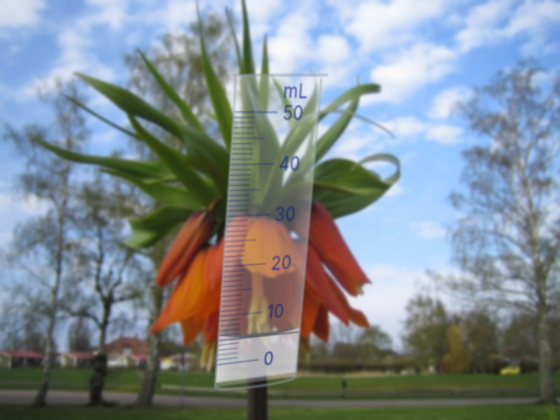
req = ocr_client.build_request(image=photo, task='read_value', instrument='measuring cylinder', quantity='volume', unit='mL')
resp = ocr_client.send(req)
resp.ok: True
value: 5 mL
